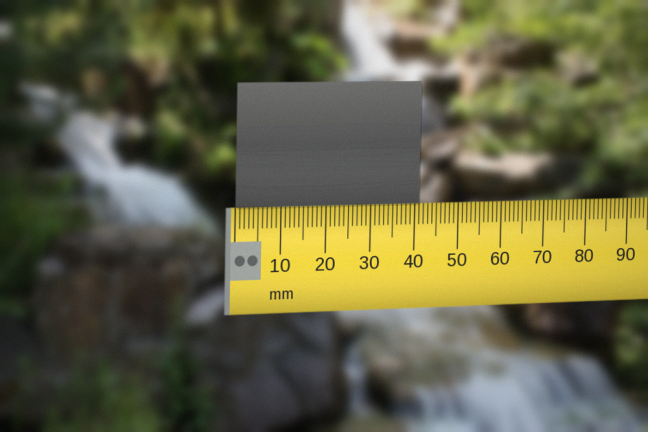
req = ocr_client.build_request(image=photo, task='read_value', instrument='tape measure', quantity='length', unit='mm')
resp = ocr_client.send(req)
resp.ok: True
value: 41 mm
